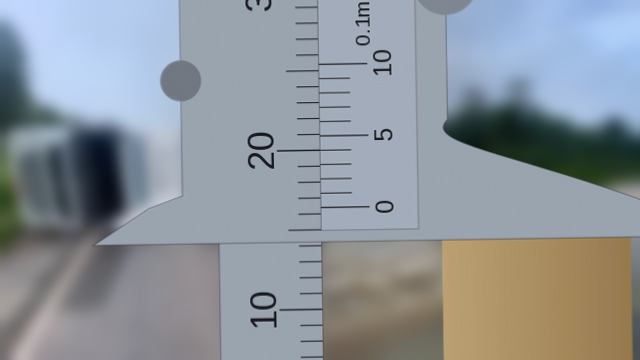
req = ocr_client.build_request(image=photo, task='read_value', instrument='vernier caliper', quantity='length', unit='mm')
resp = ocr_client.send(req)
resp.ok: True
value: 16.4 mm
